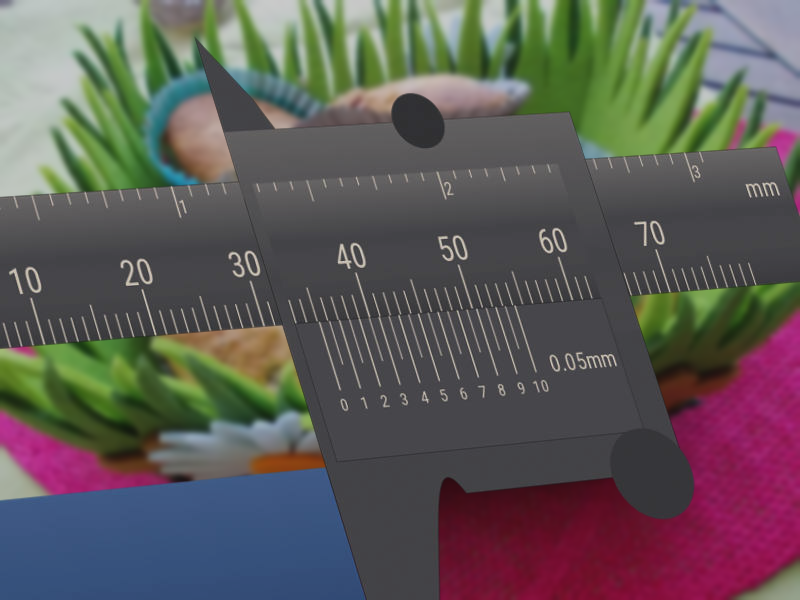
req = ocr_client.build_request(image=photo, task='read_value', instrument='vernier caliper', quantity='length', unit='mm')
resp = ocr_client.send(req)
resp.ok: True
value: 35.2 mm
